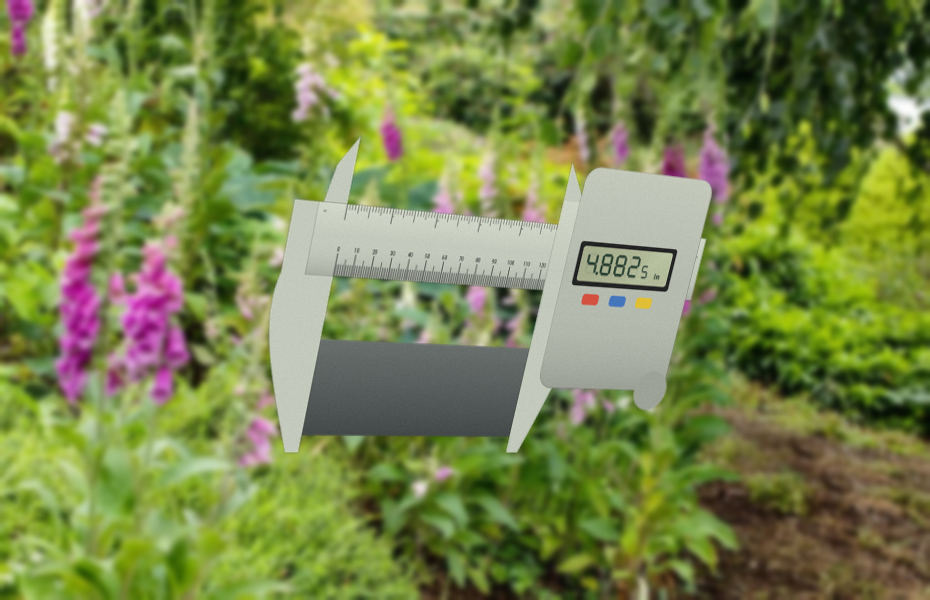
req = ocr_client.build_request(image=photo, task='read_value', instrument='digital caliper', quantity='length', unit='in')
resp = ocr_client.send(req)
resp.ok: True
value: 4.8825 in
